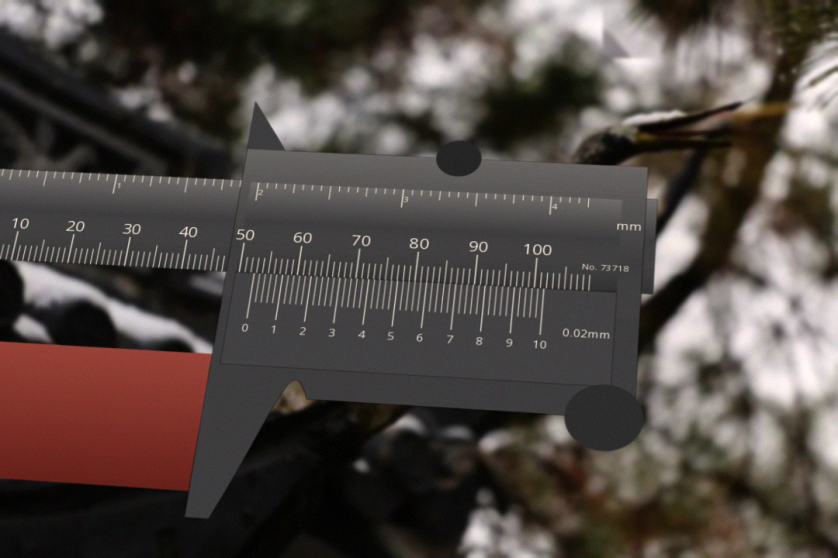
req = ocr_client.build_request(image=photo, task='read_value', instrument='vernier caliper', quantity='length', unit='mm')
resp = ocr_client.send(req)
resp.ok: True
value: 52.6 mm
